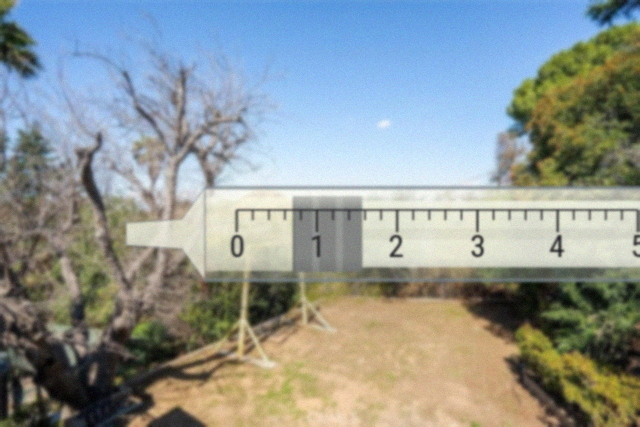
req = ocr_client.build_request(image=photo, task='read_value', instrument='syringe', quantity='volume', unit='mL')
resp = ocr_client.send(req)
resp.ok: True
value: 0.7 mL
